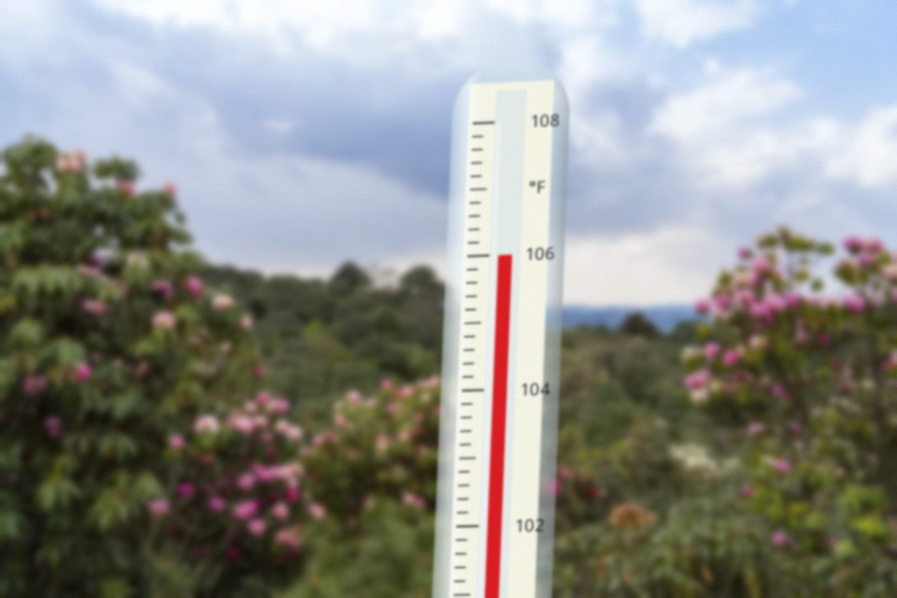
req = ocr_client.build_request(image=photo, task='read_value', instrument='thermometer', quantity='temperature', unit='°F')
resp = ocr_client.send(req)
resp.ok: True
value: 106 °F
